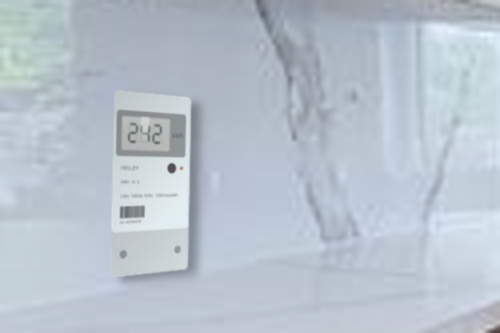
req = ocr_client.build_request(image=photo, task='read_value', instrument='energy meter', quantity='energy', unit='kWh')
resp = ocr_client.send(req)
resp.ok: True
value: 242 kWh
